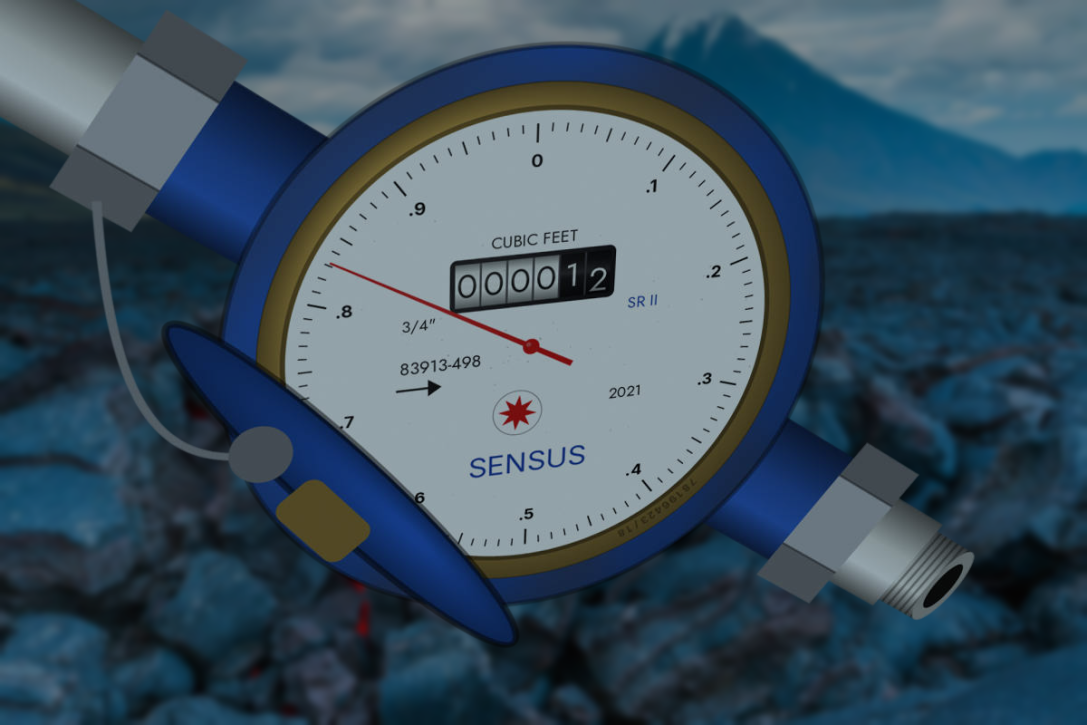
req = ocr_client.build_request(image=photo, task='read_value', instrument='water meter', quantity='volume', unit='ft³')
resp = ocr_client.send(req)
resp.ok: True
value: 11.83 ft³
